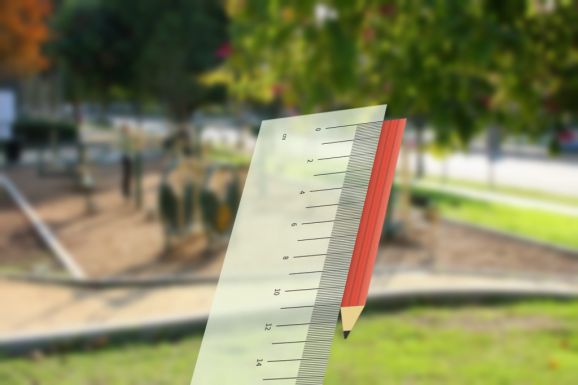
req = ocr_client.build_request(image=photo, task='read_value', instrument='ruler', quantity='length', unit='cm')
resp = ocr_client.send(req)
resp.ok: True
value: 13 cm
